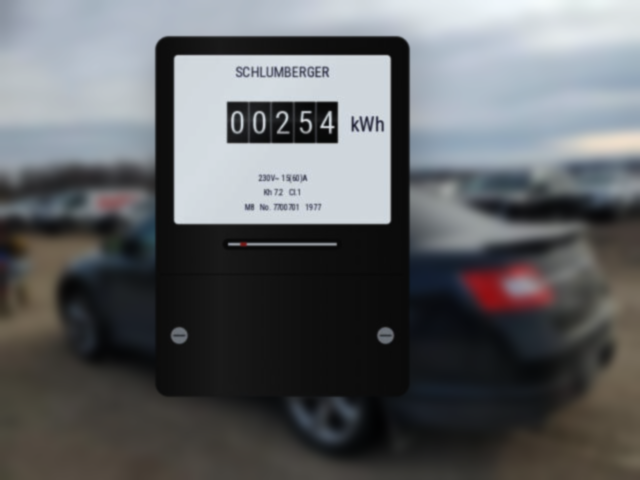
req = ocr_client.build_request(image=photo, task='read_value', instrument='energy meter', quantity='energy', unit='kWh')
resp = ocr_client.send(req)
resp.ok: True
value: 254 kWh
